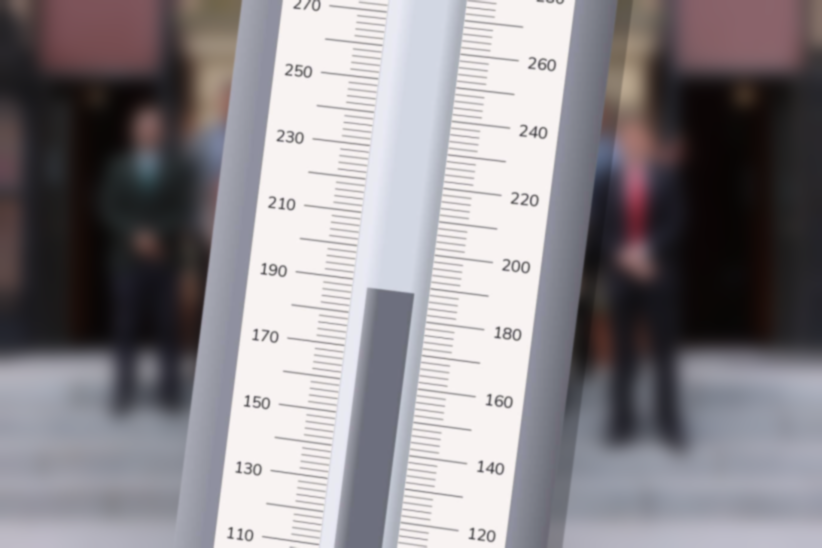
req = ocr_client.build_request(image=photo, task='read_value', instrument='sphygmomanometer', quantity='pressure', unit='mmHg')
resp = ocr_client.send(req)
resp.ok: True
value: 188 mmHg
